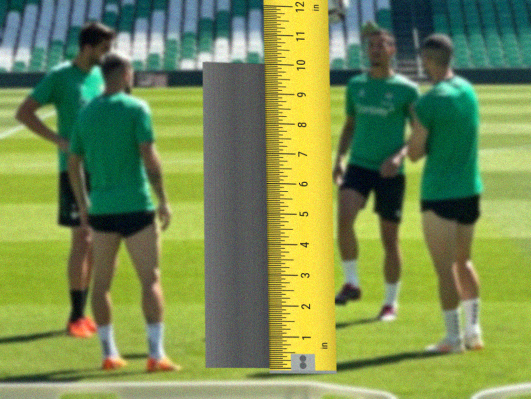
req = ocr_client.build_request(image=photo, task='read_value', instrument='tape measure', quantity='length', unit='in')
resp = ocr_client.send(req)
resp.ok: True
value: 10 in
